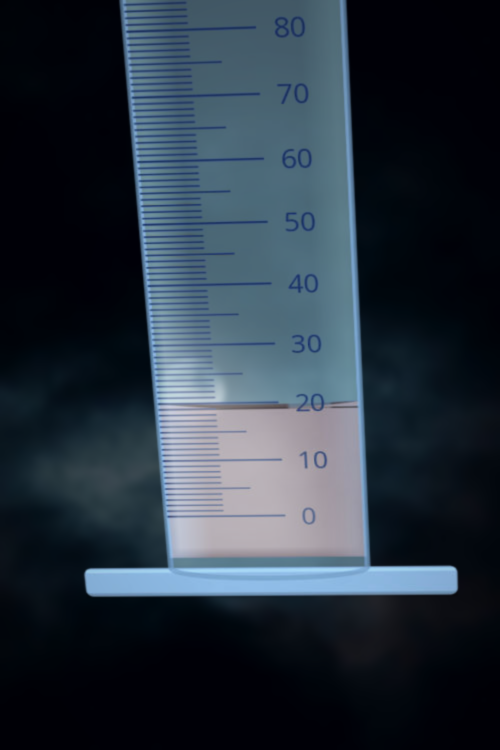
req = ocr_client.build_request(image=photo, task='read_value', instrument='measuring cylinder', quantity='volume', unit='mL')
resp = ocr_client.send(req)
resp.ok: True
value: 19 mL
